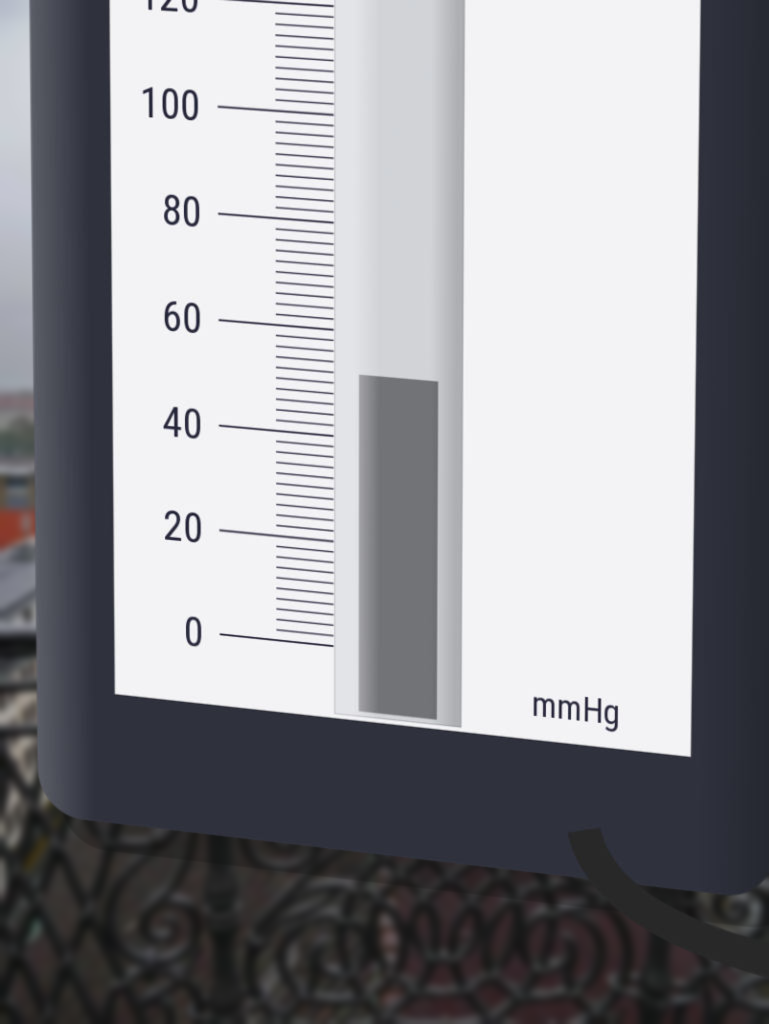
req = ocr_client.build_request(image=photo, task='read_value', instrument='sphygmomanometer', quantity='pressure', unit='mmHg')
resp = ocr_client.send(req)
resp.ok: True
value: 52 mmHg
